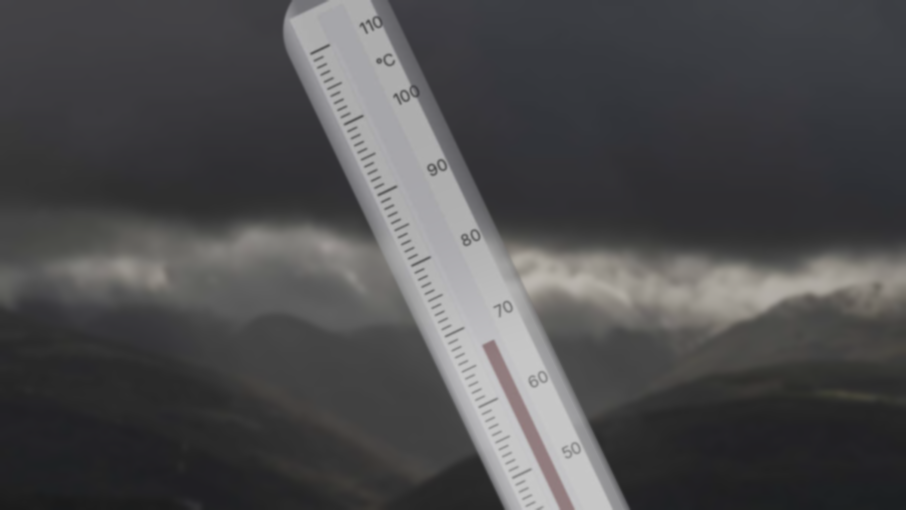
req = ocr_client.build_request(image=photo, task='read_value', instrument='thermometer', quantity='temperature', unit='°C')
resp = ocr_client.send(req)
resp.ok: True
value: 67 °C
